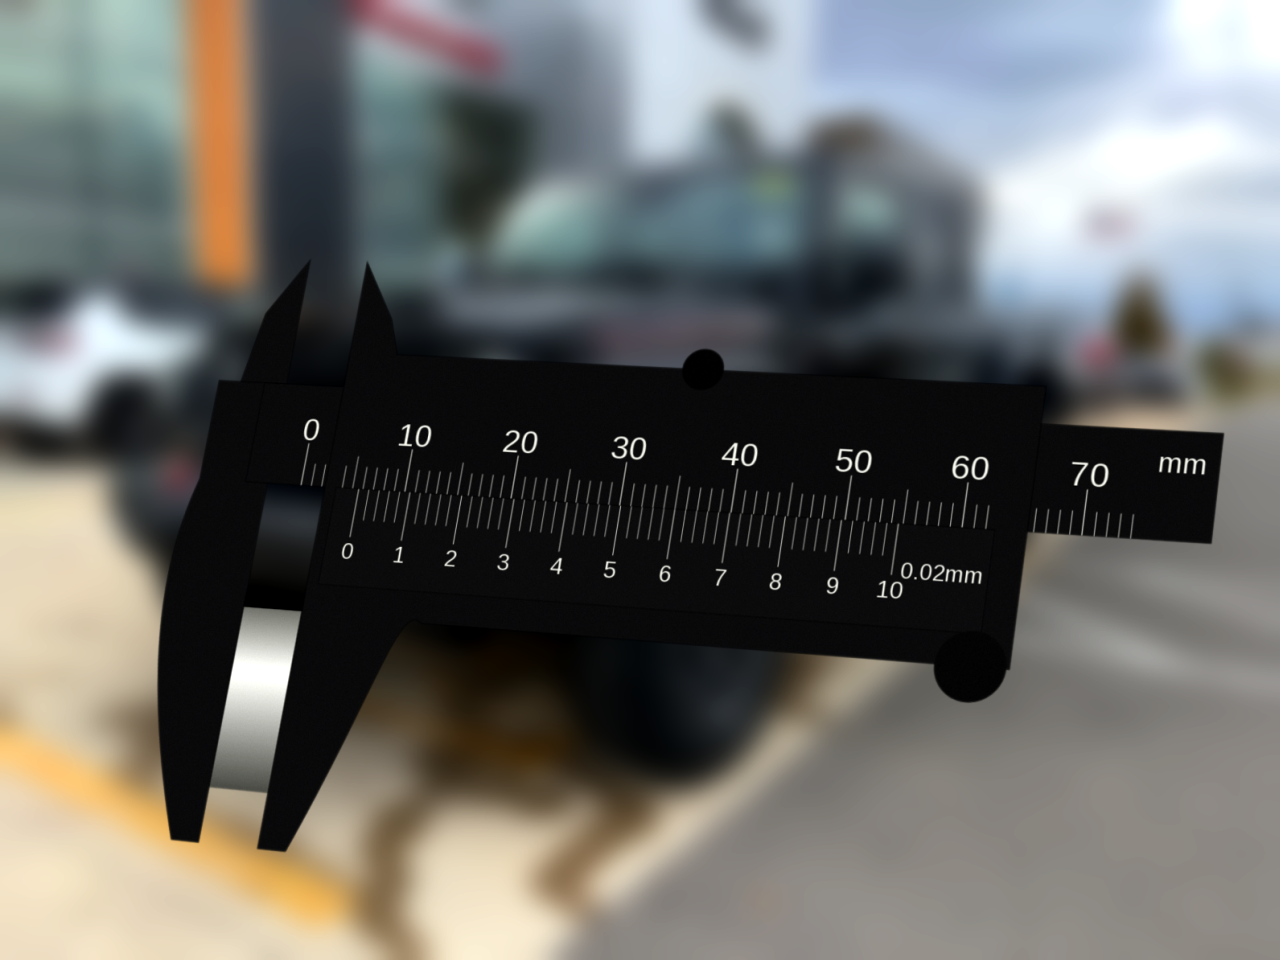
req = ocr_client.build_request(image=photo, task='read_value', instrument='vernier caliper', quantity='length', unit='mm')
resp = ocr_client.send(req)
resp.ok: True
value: 5.6 mm
